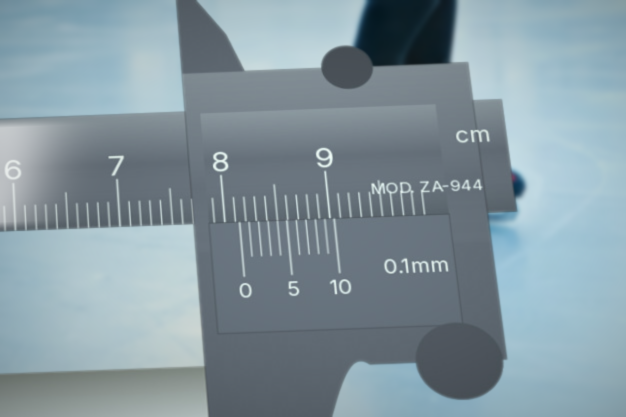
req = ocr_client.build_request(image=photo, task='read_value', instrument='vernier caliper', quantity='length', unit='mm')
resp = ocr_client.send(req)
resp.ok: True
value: 81.4 mm
